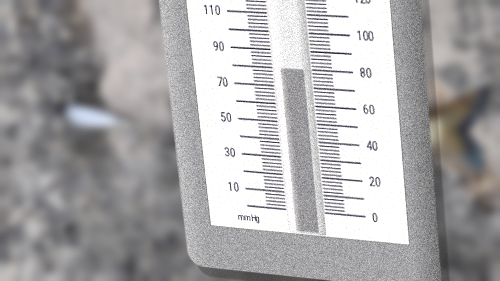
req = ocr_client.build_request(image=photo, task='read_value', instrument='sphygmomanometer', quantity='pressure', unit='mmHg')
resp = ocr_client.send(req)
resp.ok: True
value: 80 mmHg
